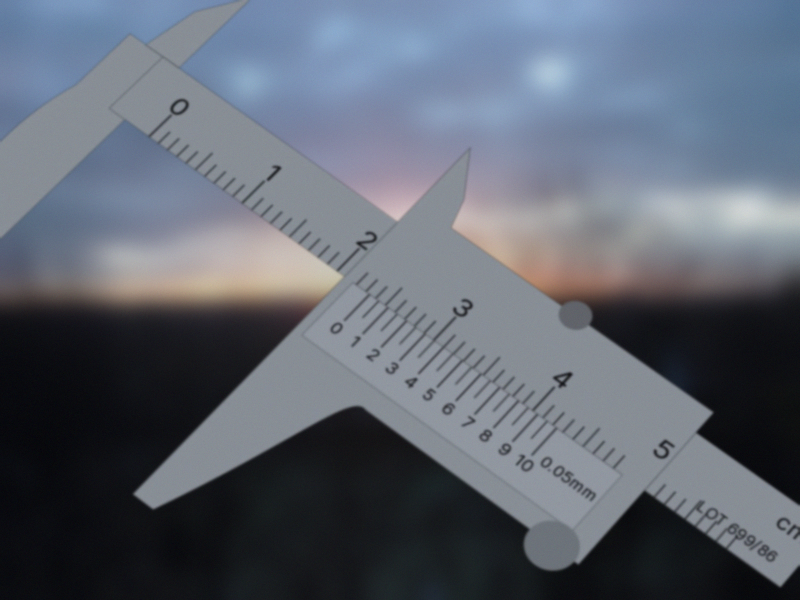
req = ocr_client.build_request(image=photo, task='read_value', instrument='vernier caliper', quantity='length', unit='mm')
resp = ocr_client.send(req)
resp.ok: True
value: 23.4 mm
